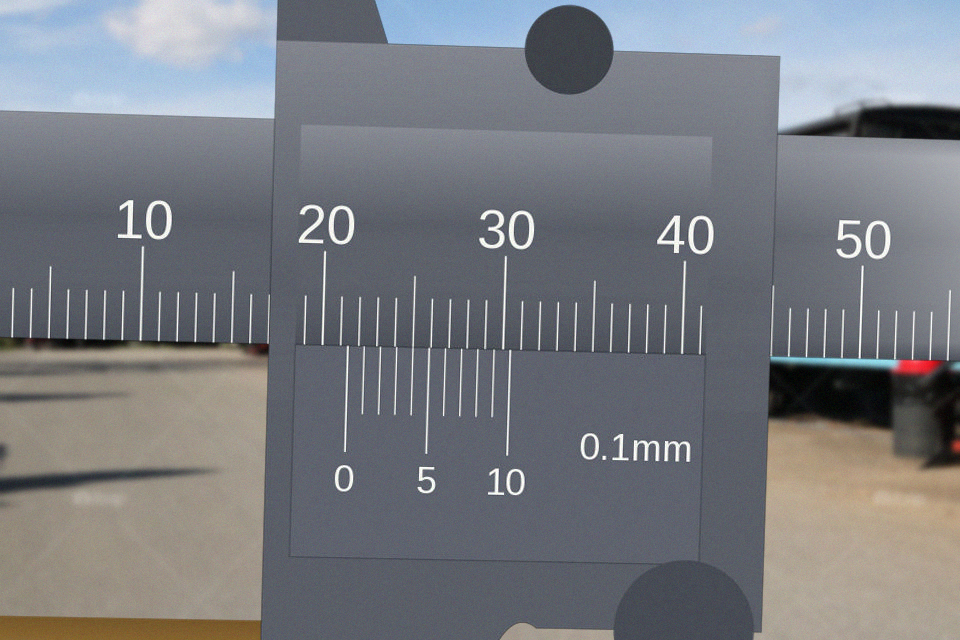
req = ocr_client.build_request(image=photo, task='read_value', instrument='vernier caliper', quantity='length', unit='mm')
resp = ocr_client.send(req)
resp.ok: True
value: 21.4 mm
